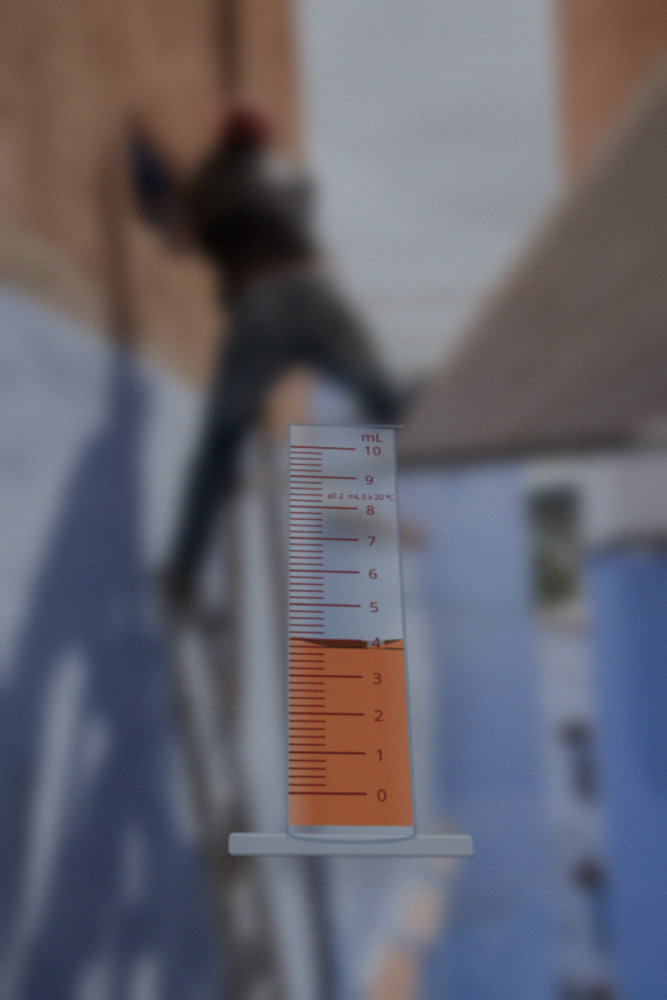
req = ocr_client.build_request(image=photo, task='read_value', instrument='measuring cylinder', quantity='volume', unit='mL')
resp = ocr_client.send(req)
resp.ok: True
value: 3.8 mL
